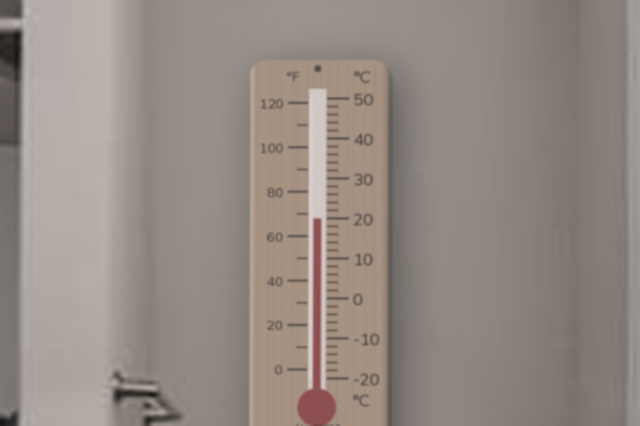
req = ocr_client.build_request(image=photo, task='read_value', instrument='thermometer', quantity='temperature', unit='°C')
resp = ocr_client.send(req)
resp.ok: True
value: 20 °C
